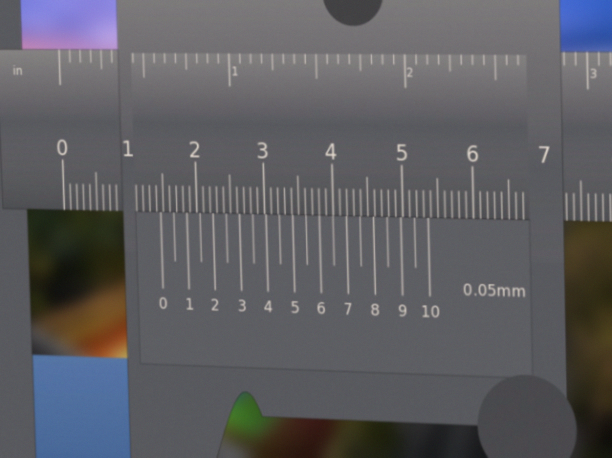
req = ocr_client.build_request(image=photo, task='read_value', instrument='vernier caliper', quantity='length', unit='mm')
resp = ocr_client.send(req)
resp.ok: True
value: 14.6 mm
